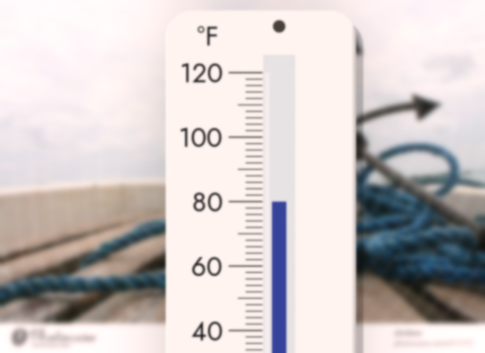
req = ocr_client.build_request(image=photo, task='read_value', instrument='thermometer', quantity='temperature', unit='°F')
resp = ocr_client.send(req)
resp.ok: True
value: 80 °F
